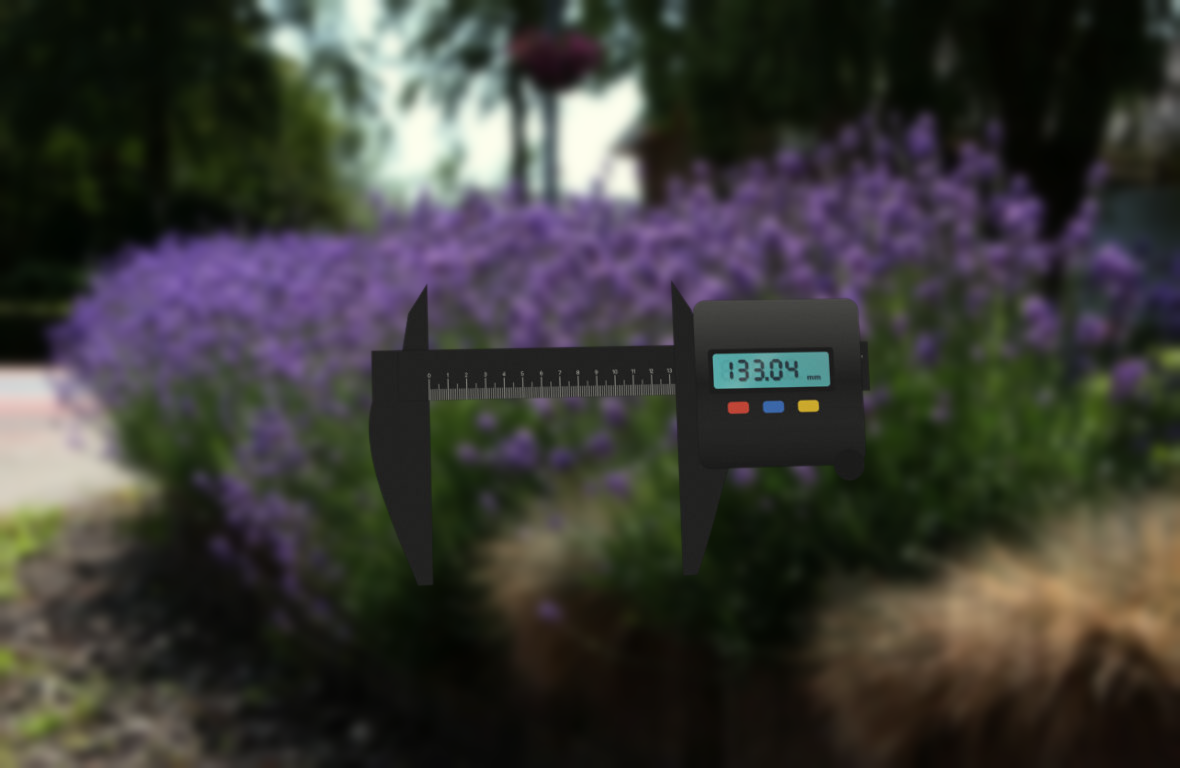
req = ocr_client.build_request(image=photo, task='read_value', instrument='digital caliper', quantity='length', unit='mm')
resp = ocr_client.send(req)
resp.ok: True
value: 133.04 mm
